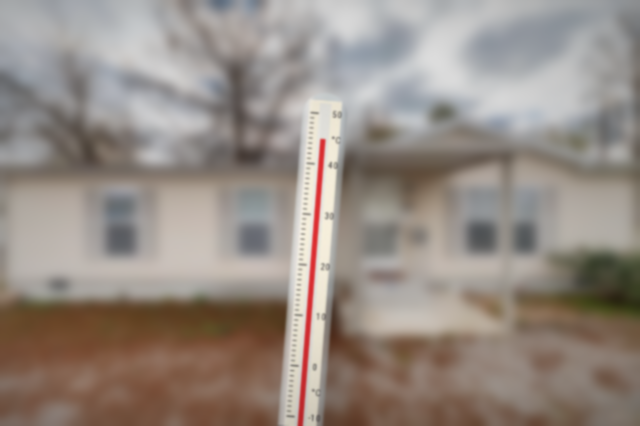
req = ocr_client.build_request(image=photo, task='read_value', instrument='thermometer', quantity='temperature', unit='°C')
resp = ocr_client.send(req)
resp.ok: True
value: 45 °C
